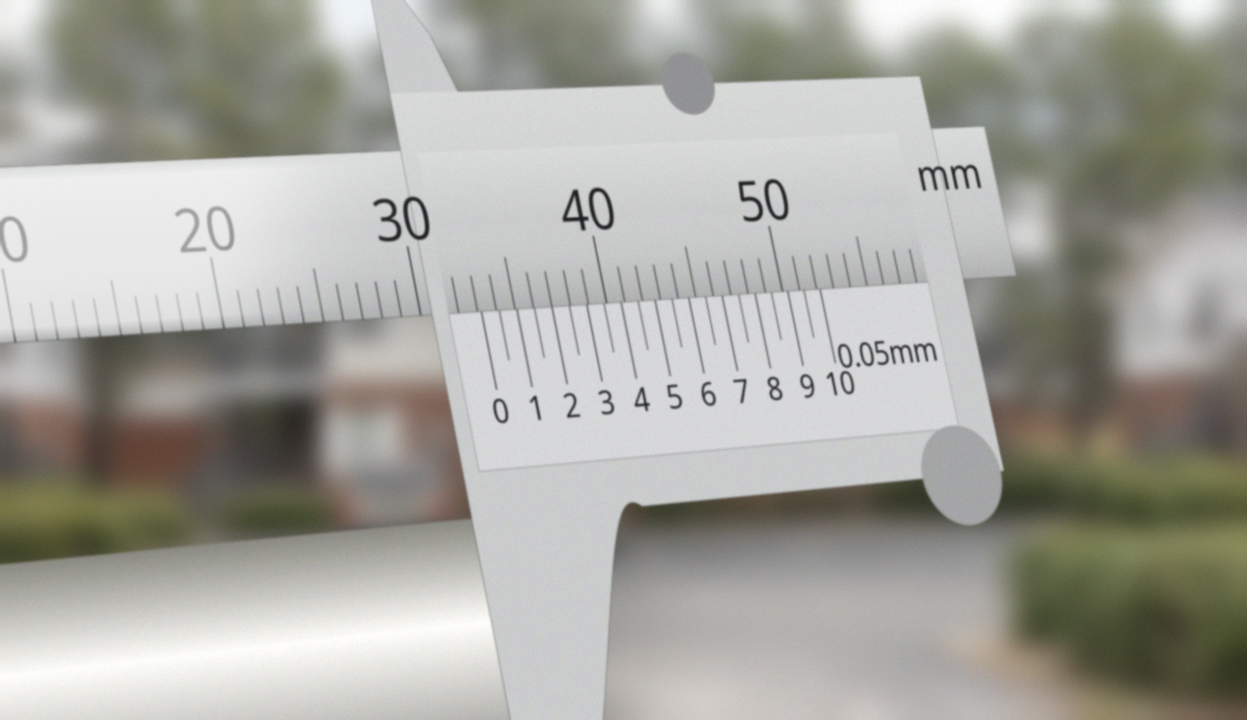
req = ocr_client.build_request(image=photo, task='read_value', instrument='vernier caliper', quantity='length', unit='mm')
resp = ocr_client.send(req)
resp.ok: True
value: 33.2 mm
